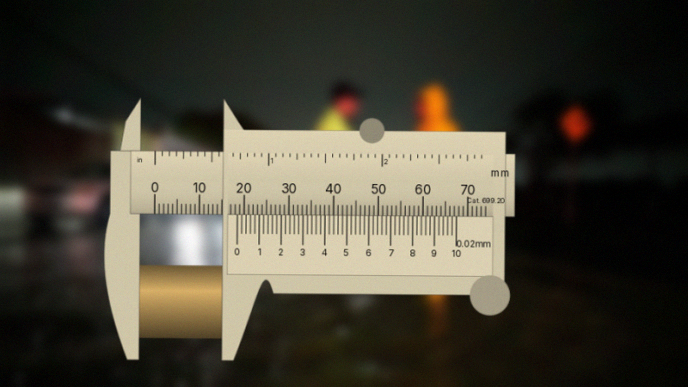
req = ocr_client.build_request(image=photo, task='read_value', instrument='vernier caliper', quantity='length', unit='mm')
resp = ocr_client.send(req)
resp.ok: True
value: 18.5 mm
